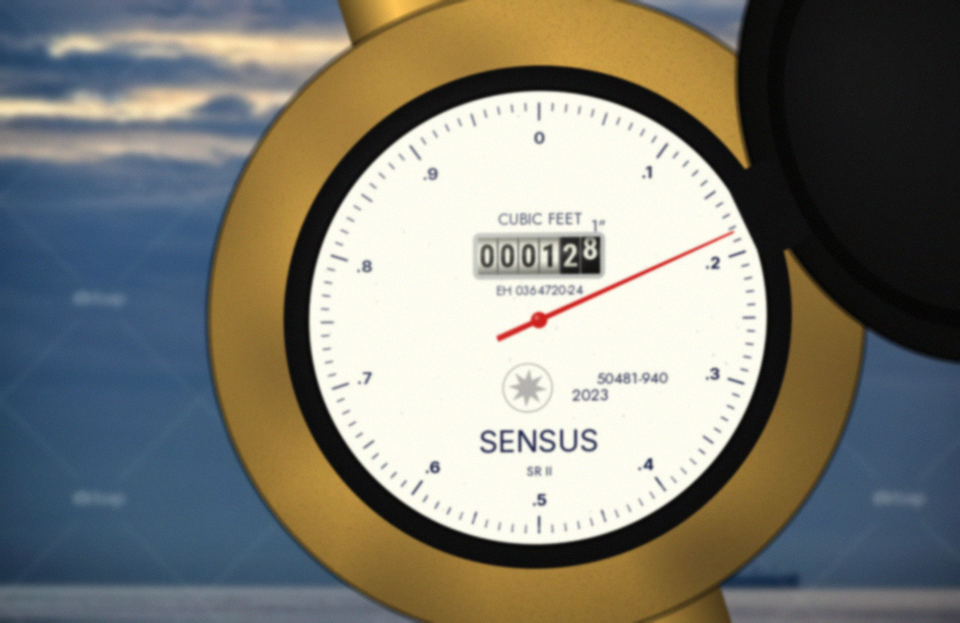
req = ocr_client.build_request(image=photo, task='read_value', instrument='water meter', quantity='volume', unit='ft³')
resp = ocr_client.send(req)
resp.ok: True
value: 128.18 ft³
